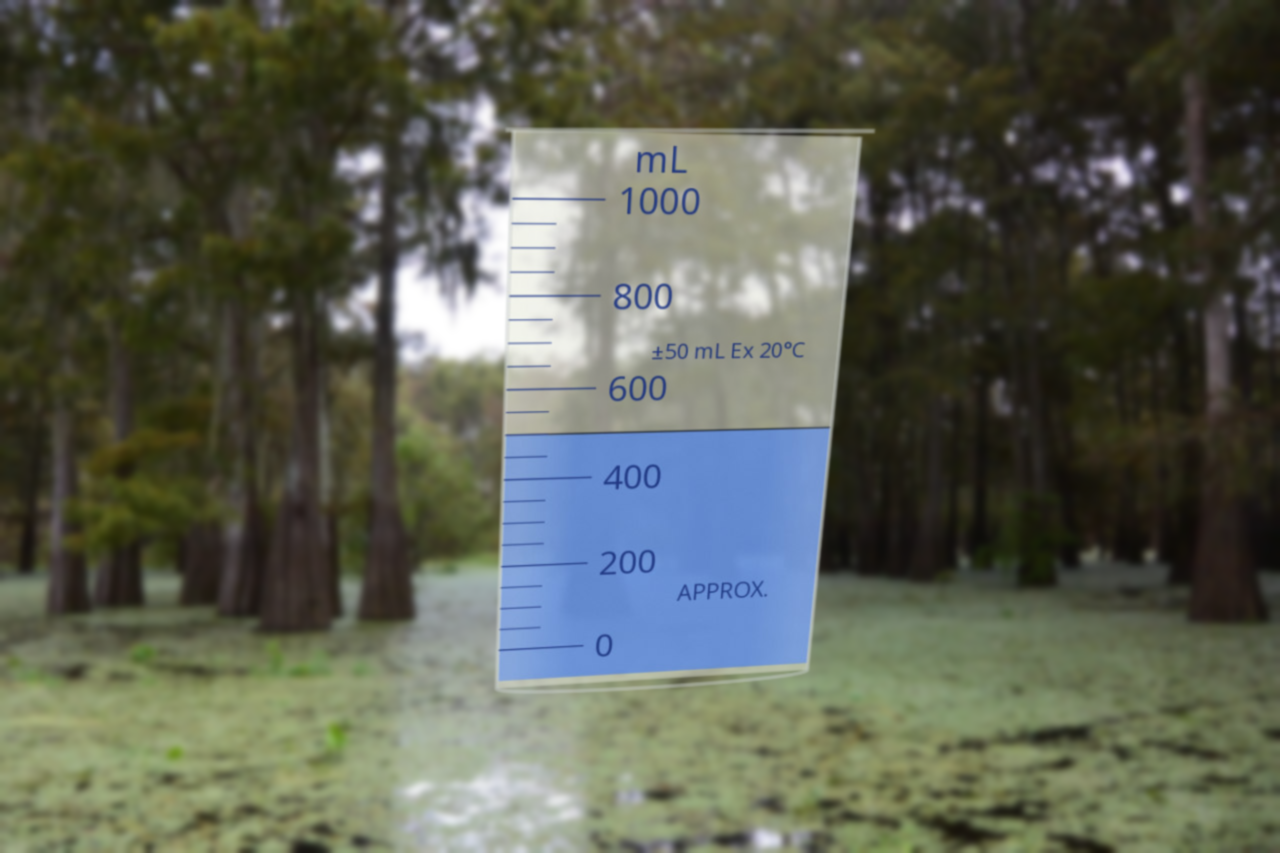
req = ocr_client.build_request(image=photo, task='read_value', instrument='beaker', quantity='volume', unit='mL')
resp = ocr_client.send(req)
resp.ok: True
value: 500 mL
